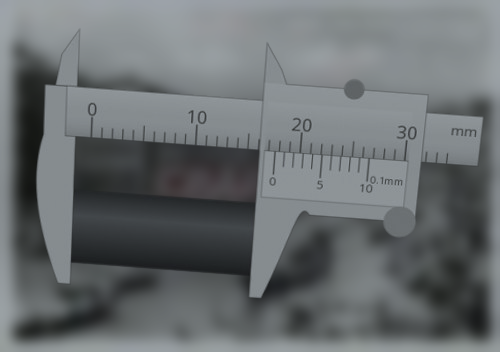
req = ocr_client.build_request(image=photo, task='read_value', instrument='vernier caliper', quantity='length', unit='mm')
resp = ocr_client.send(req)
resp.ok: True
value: 17.6 mm
